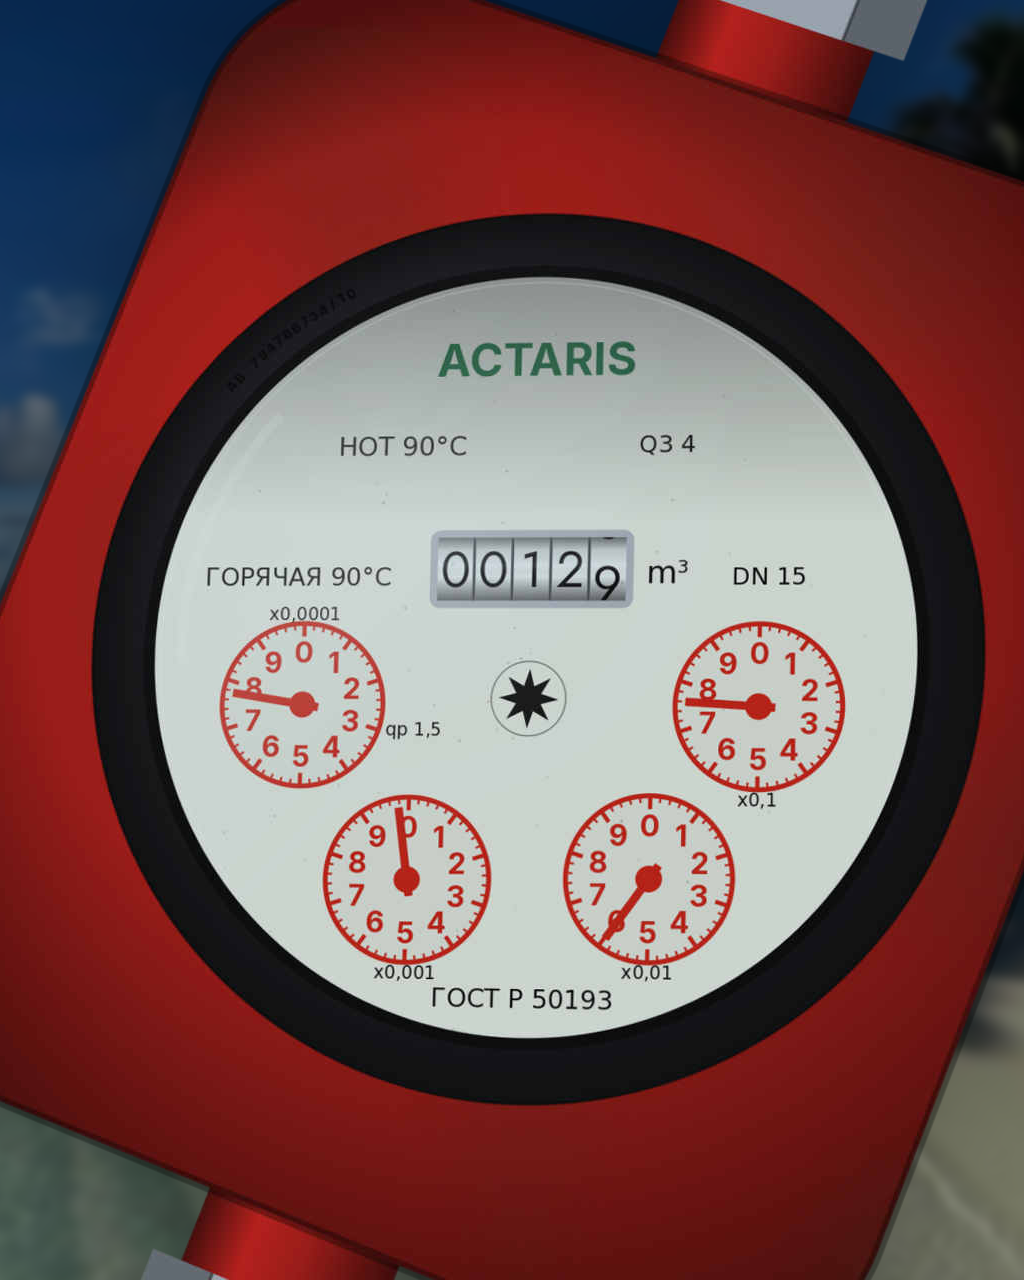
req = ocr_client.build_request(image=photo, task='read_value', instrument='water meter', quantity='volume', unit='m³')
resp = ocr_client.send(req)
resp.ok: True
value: 128.7597 m³
